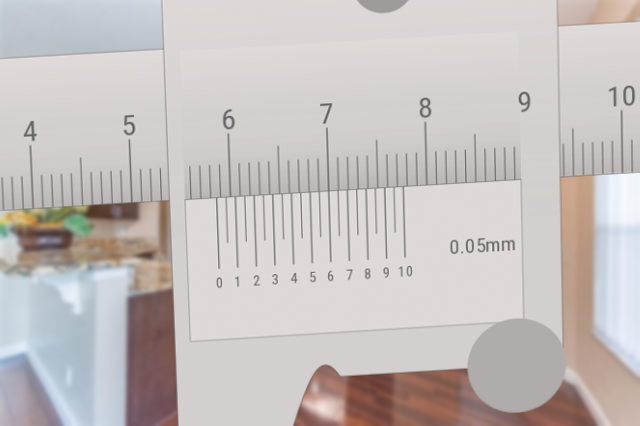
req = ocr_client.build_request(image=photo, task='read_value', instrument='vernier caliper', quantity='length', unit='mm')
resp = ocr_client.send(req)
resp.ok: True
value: 58.6 mm
